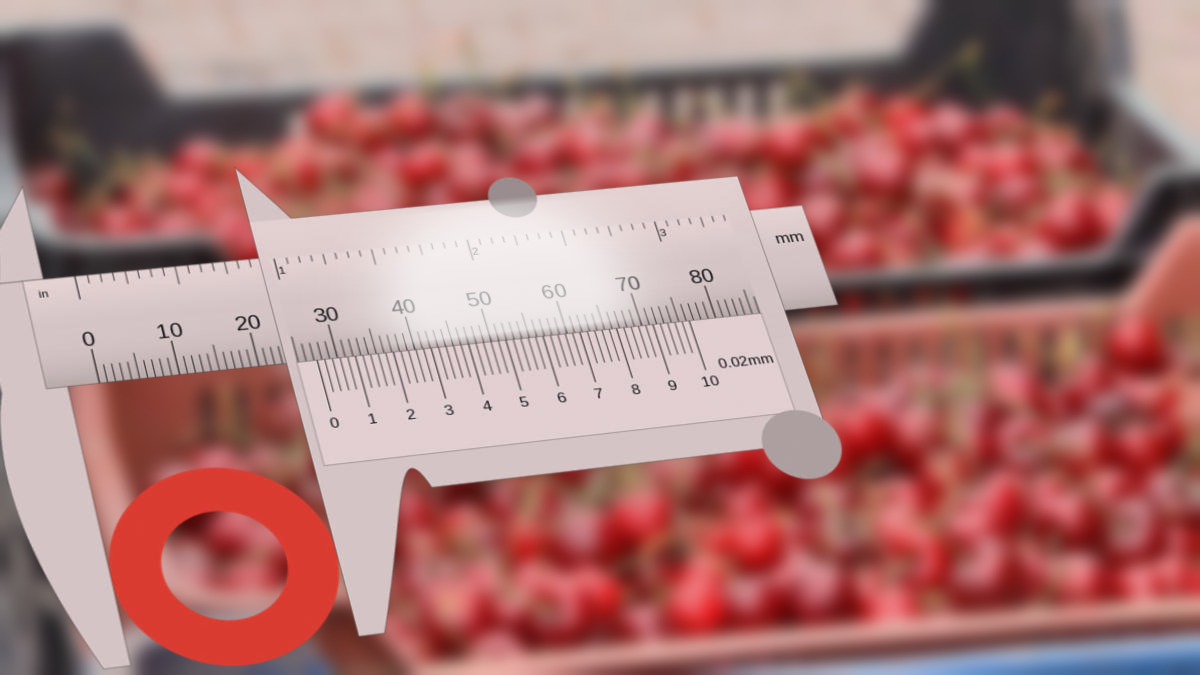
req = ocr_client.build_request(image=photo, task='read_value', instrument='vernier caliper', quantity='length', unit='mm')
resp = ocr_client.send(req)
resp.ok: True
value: 27.4 mm
